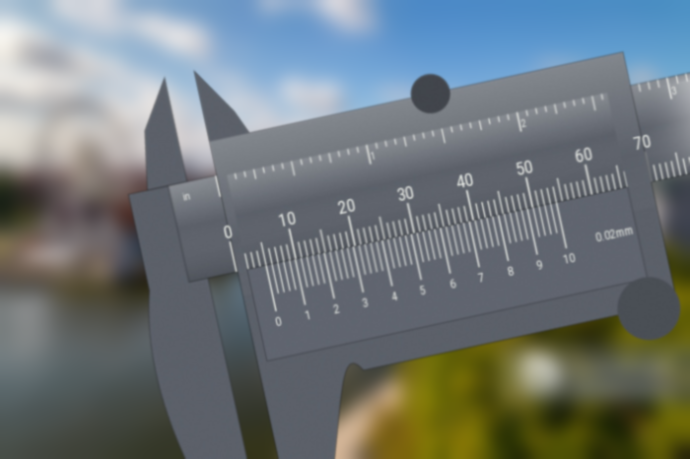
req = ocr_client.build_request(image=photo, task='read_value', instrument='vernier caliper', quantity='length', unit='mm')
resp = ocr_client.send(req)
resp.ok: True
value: 5.0 mm
